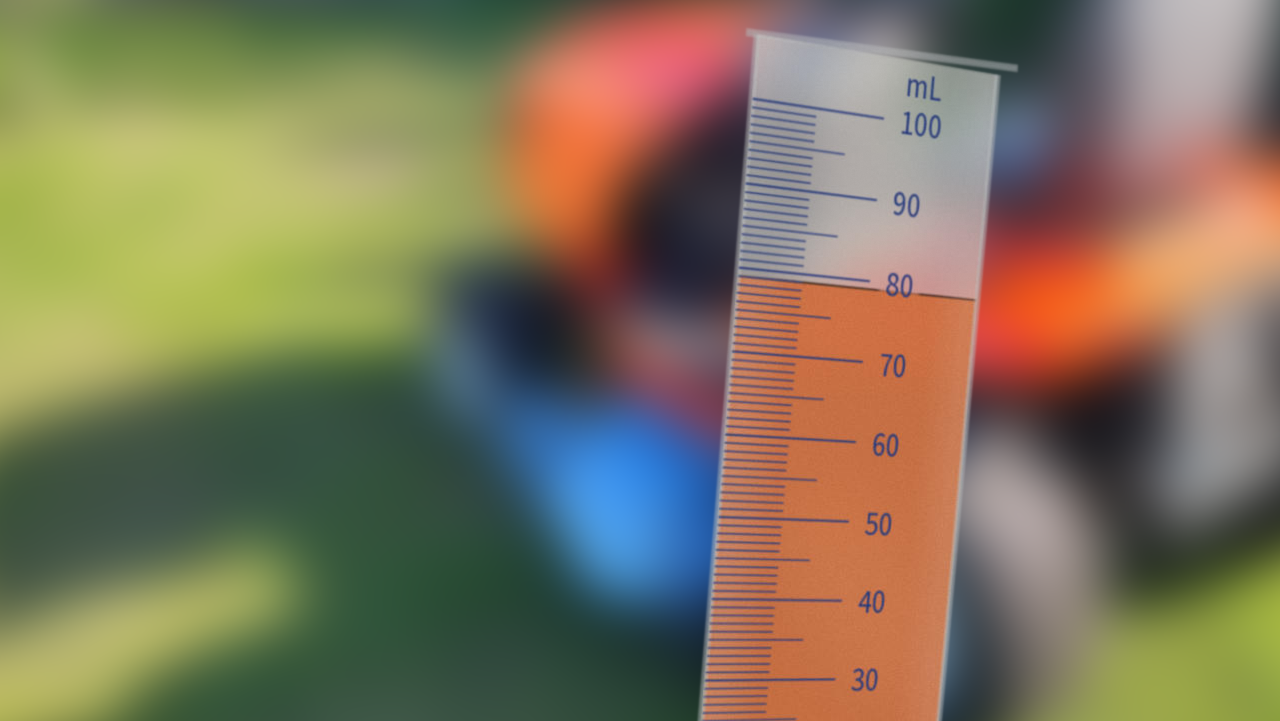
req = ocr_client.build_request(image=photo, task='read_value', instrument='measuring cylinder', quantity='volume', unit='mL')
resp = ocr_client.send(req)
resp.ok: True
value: 79 mL
